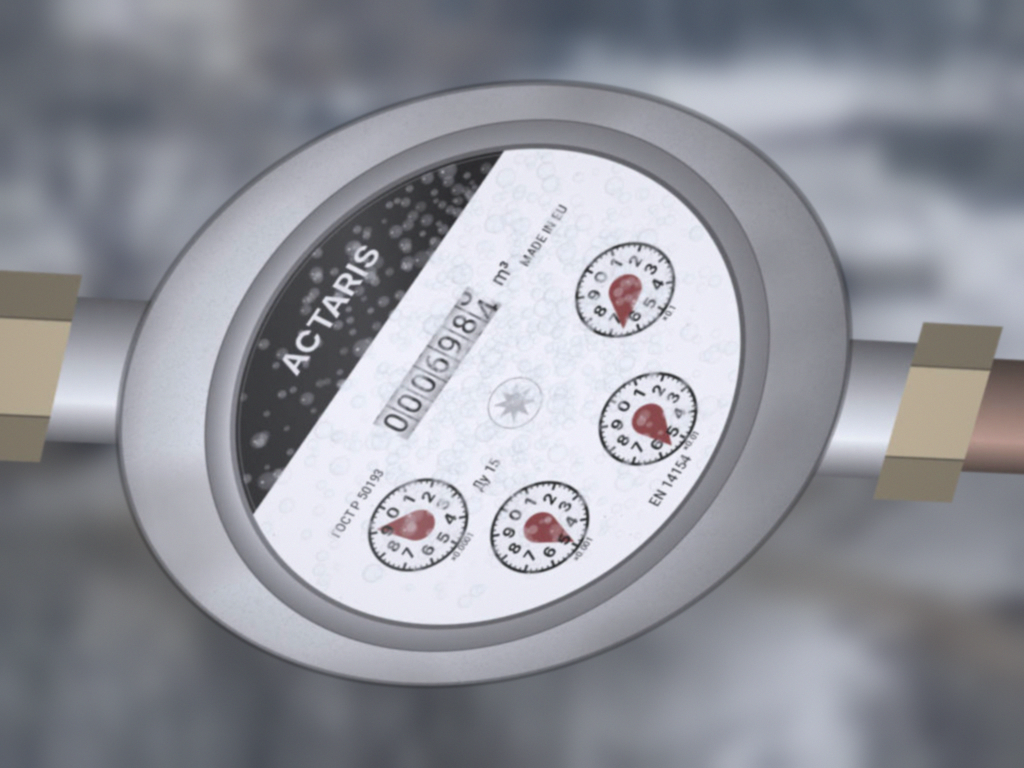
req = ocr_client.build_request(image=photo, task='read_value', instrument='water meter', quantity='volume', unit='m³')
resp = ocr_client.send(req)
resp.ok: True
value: 6983.6549 m³
